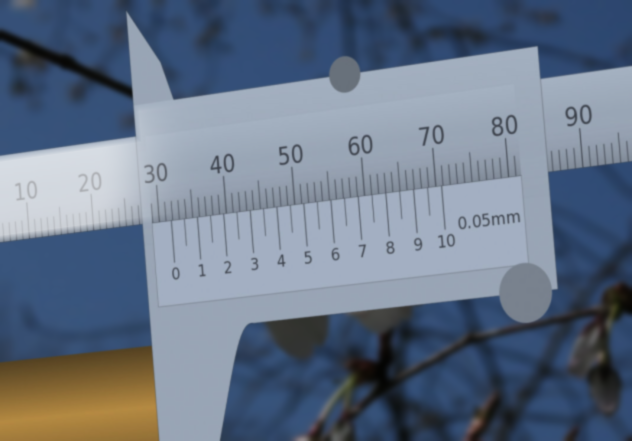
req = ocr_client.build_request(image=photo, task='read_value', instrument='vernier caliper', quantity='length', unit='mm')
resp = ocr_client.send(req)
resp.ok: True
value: 31.8 mm
